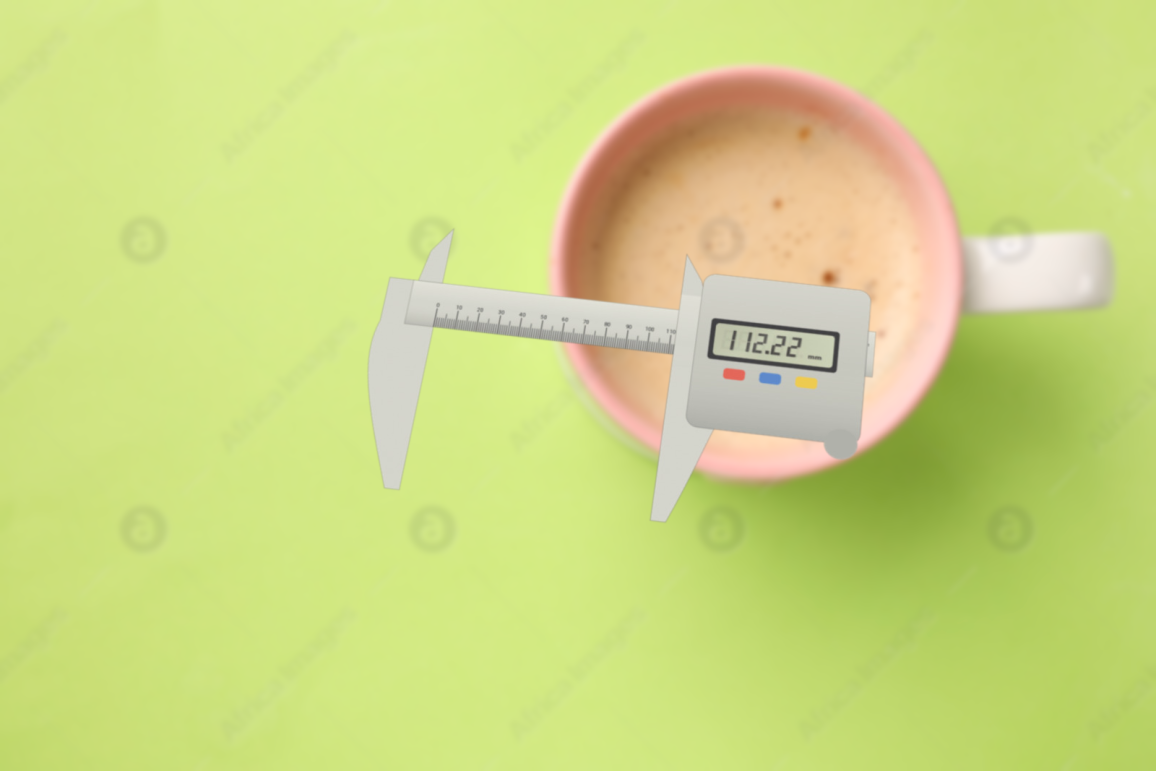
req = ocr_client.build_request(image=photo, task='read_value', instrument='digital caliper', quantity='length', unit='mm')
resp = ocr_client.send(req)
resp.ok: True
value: 112.22 mm
